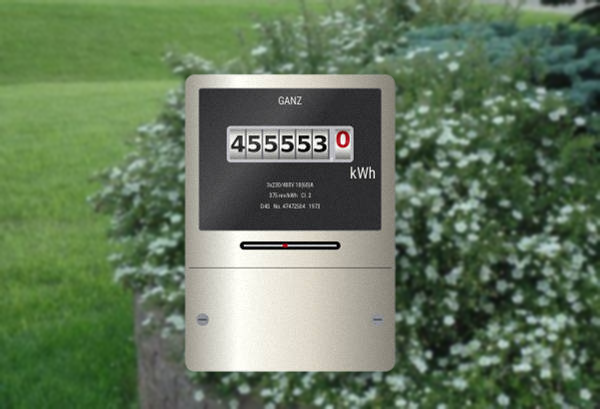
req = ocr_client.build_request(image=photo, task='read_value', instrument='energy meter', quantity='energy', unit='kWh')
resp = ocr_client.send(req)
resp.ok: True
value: 455553.0 kWh
